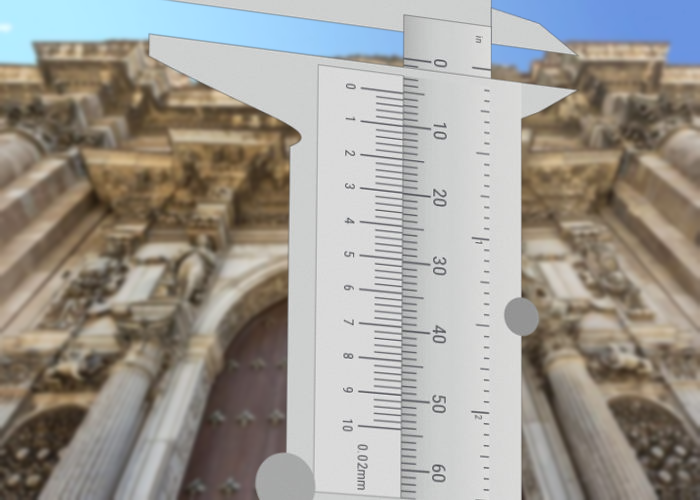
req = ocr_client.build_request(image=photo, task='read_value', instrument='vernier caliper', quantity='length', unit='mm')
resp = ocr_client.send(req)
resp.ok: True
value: 5.2 mm
